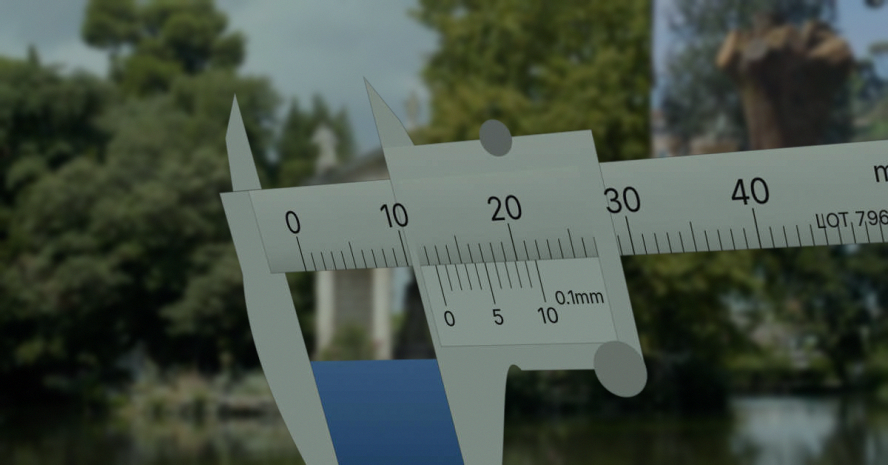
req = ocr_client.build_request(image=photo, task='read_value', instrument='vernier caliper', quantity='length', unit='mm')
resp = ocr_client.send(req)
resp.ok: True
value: 12.6 mm
